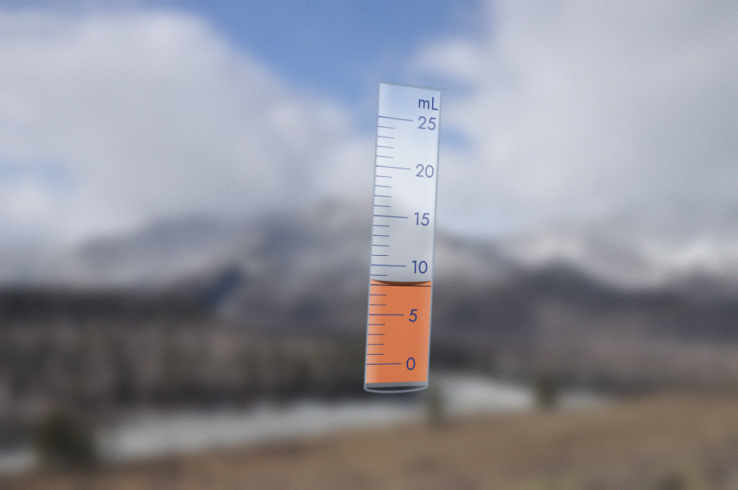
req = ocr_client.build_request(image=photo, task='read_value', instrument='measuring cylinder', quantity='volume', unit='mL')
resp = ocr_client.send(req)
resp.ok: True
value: 8 mL
